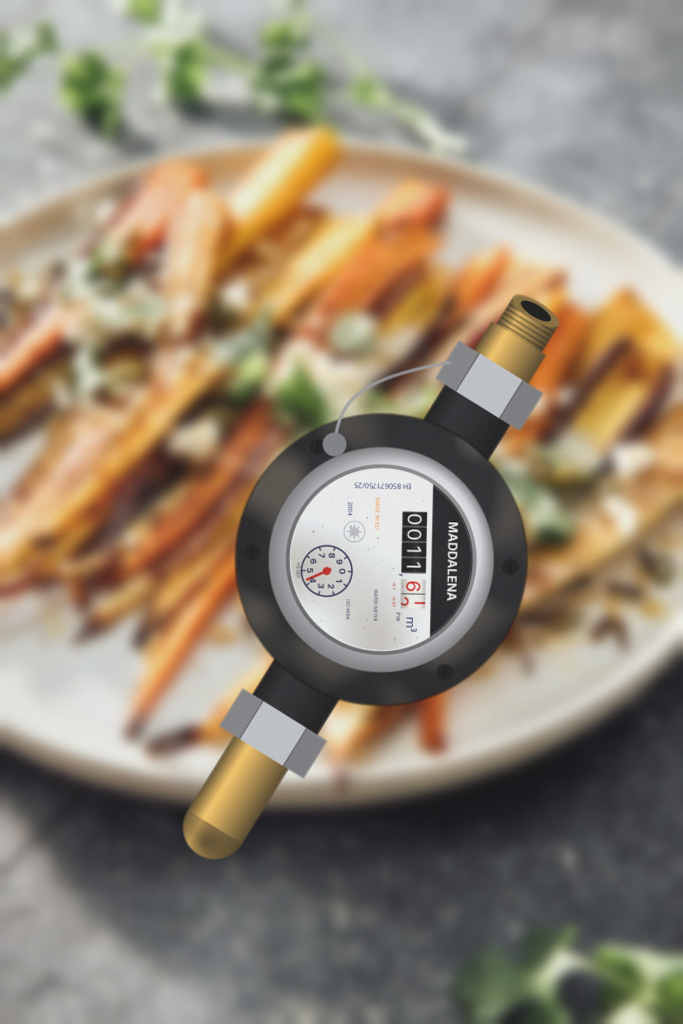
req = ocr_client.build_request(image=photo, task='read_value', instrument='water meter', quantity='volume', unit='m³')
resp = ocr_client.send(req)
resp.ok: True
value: 11.614 m³
